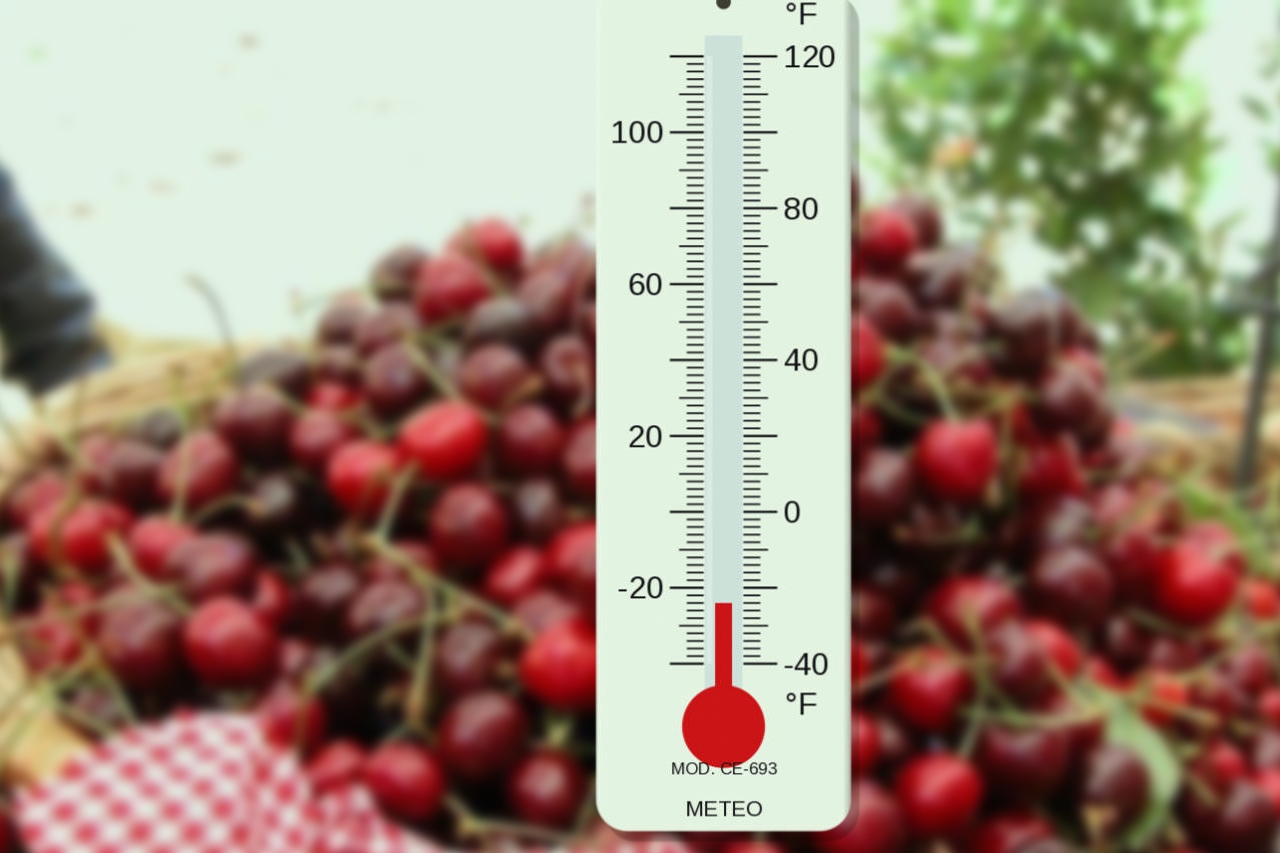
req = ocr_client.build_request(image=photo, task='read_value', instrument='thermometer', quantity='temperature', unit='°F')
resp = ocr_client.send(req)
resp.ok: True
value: -24 °F
